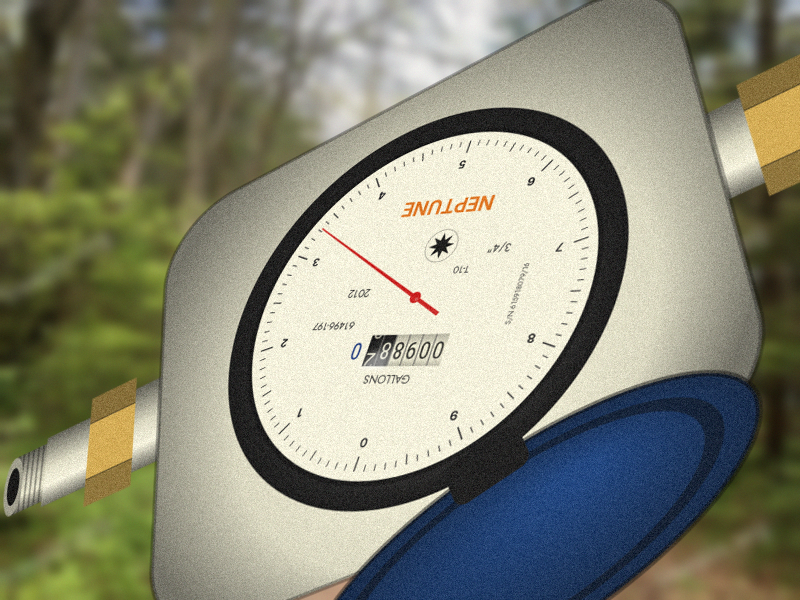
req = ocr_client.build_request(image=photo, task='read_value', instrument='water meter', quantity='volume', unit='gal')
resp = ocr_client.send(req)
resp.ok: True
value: 98823.3 gal
